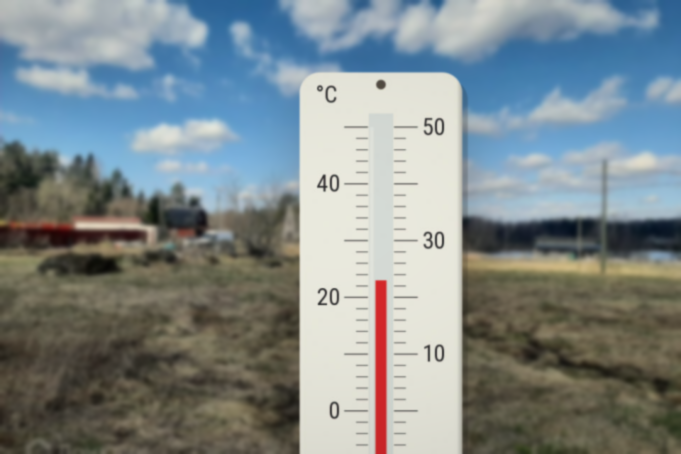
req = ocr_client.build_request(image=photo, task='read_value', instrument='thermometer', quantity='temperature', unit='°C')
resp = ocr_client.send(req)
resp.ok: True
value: 23 °C
